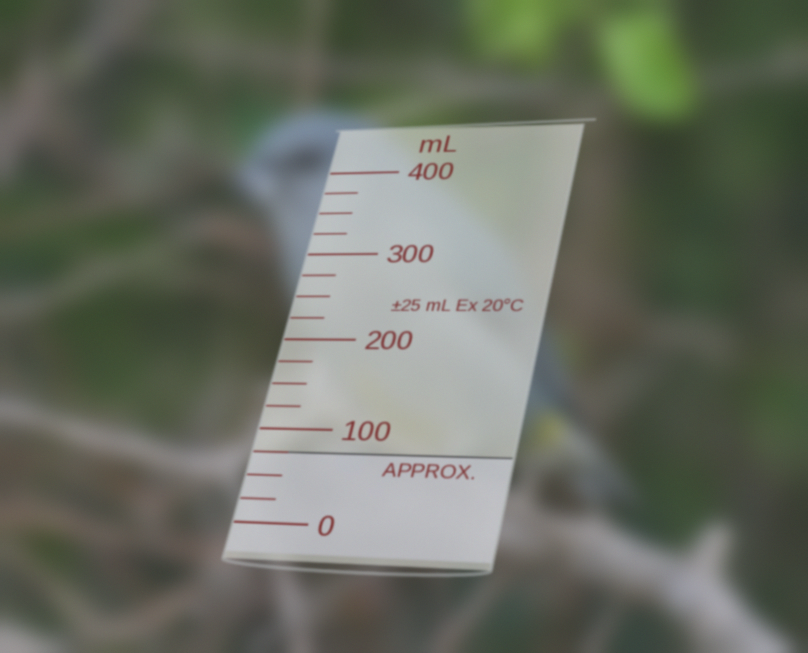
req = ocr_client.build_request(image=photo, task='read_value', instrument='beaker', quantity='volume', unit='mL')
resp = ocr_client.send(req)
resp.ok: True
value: 75 mL
